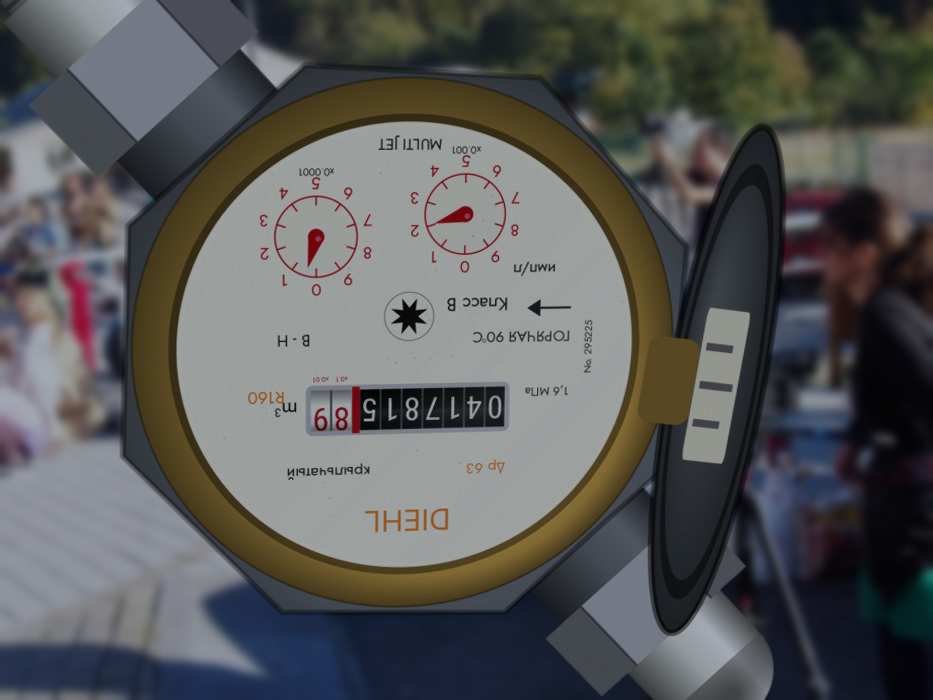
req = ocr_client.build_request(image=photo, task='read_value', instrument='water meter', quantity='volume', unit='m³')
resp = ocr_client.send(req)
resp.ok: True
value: 417815.8920 m³
